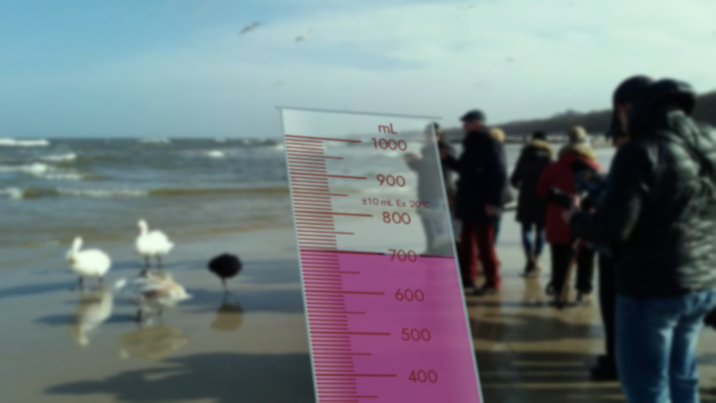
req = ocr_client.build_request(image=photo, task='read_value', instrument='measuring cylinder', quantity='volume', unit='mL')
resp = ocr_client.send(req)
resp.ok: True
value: 700 mL
